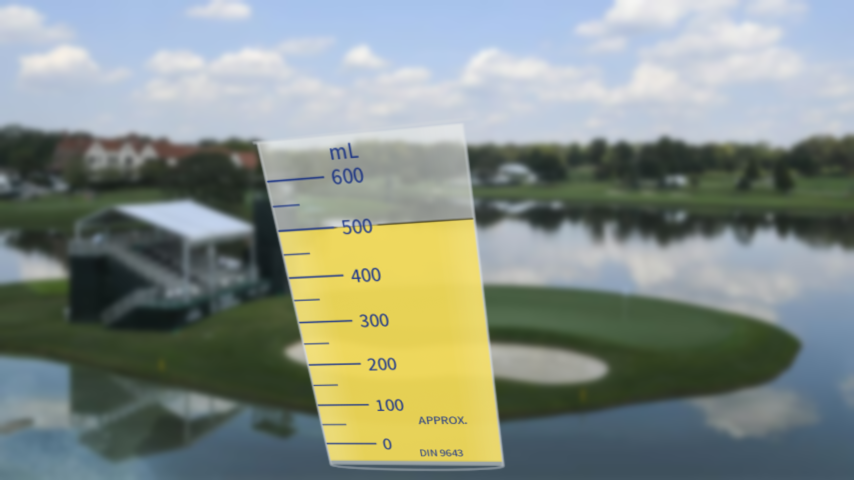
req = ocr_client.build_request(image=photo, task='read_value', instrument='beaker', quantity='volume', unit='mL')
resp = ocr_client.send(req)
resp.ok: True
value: 500 mL
